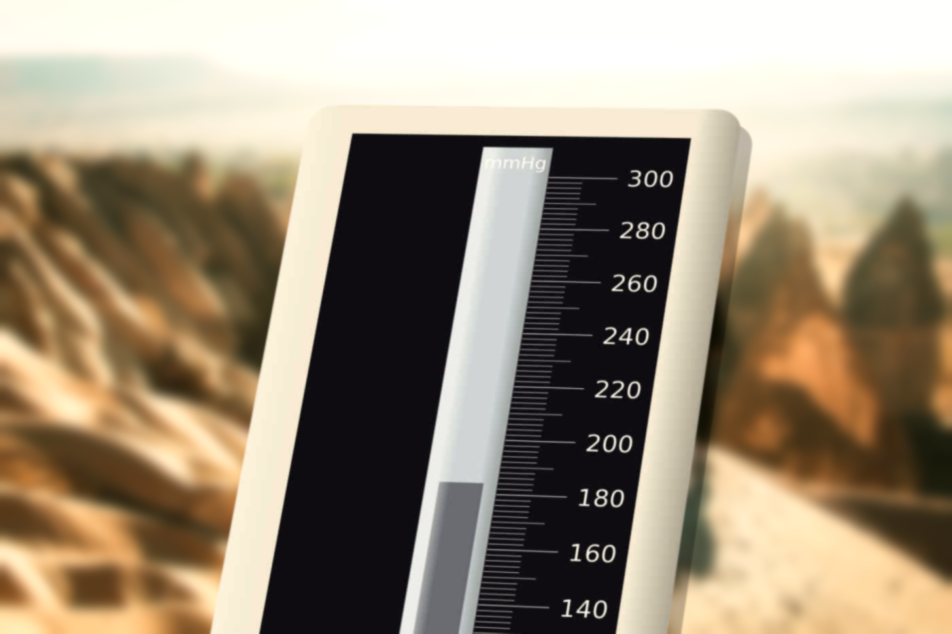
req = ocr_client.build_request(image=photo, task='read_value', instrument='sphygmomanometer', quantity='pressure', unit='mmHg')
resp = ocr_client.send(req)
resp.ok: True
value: 184 mmHg
